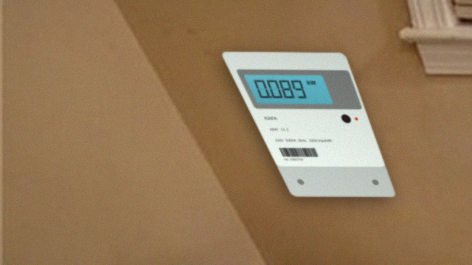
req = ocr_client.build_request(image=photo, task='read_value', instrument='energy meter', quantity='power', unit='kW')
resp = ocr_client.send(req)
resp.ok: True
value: 0.089 kW
